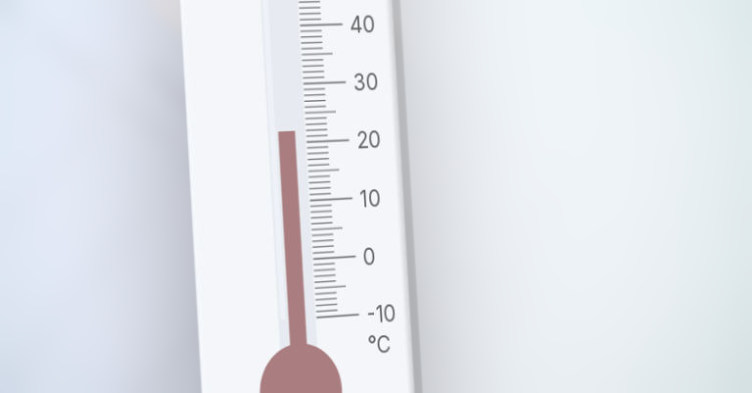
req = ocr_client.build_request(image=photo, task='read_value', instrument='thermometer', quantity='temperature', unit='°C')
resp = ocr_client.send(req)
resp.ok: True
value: 22 °C
